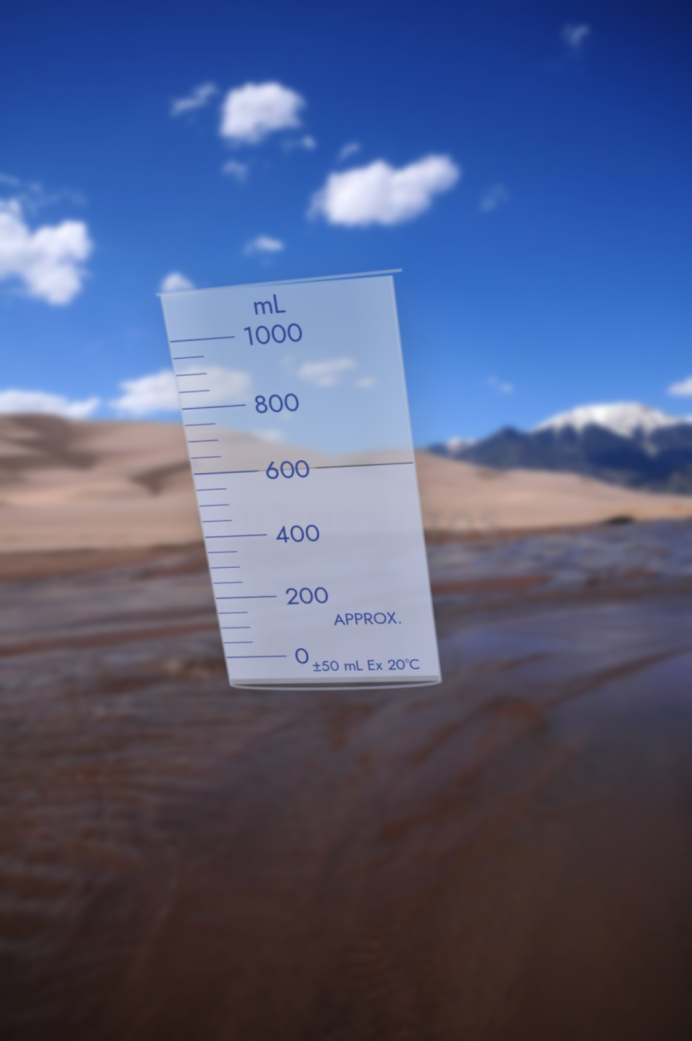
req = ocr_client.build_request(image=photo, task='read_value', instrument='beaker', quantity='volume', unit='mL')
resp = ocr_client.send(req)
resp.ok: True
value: 600 mL
